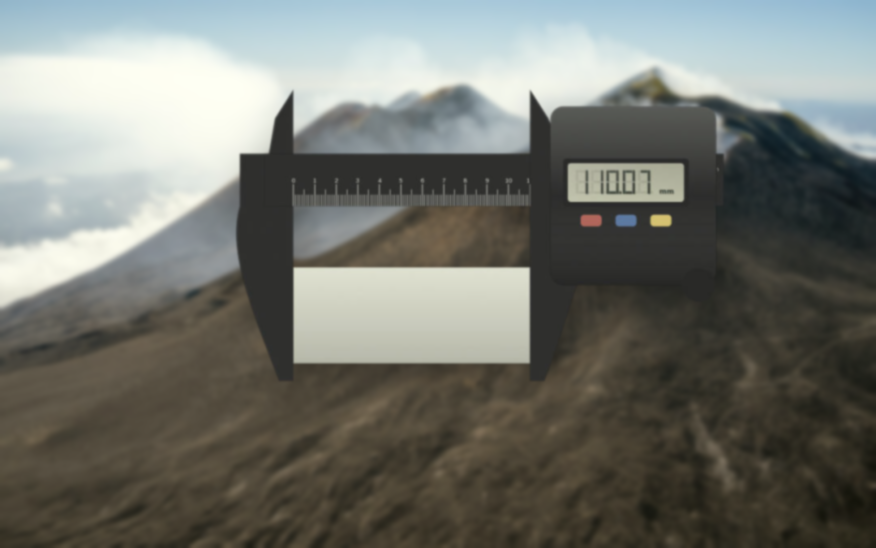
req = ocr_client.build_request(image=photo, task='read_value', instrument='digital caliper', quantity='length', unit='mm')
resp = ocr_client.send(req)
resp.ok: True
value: 110.07 mm
